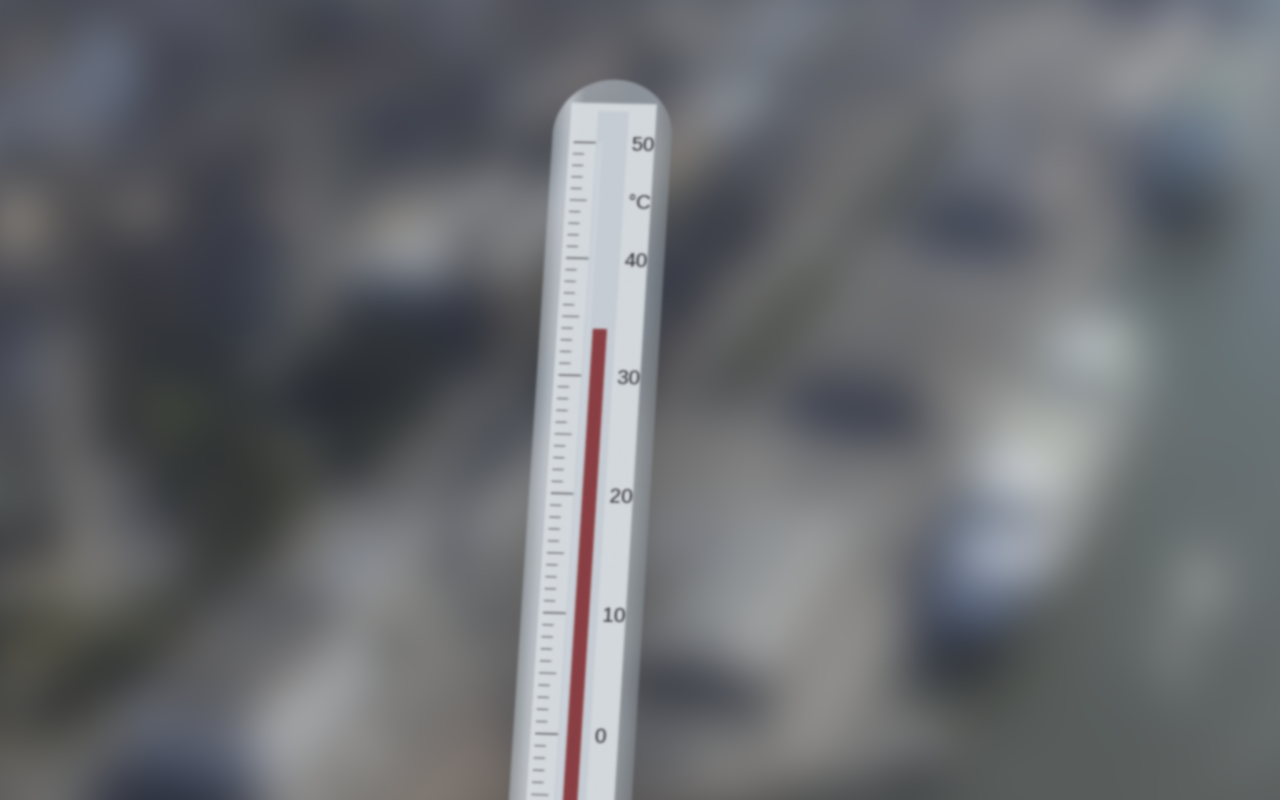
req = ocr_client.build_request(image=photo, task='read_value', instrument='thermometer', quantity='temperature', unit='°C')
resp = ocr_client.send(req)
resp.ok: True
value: 34 °C
